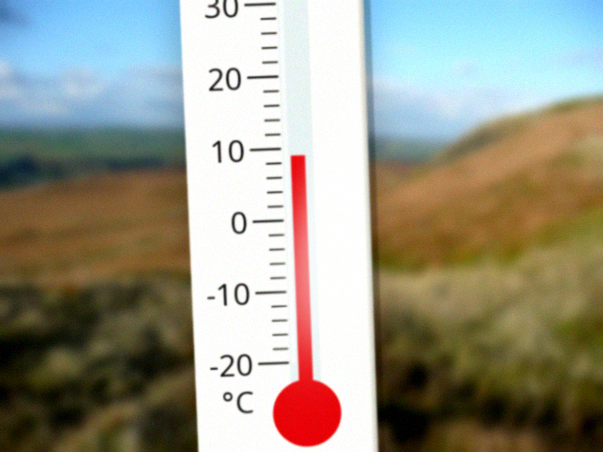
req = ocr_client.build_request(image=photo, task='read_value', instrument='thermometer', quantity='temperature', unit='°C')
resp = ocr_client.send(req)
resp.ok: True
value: 9 °C
